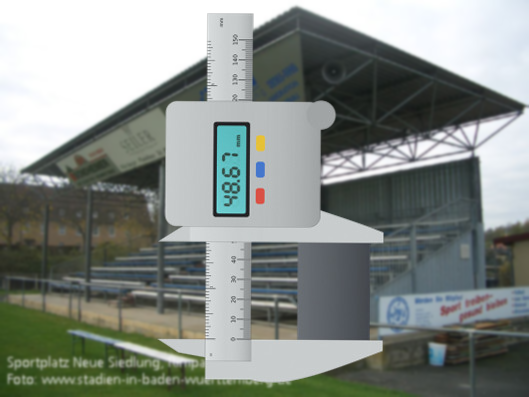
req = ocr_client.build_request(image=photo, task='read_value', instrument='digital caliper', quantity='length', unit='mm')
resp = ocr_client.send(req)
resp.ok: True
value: 48.67 mm
